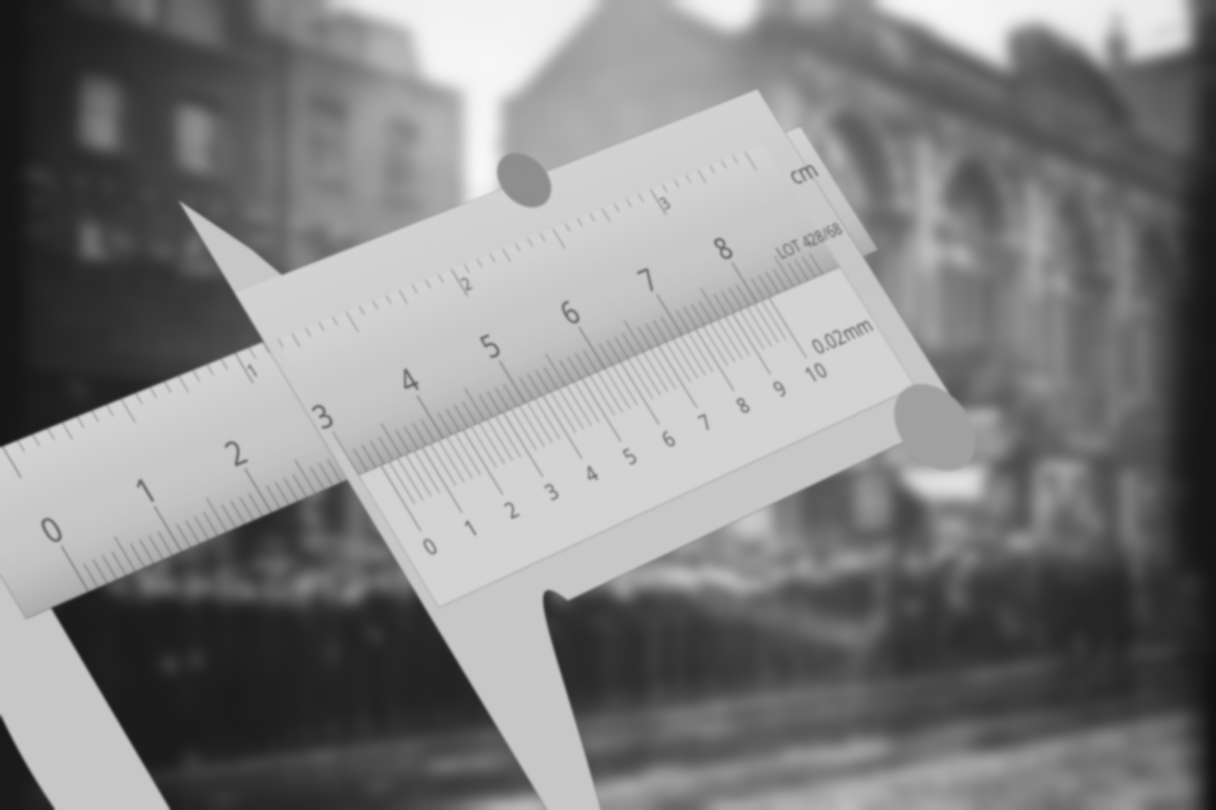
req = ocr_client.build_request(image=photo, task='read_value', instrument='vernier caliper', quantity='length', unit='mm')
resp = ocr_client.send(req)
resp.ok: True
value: 32.6 mm
